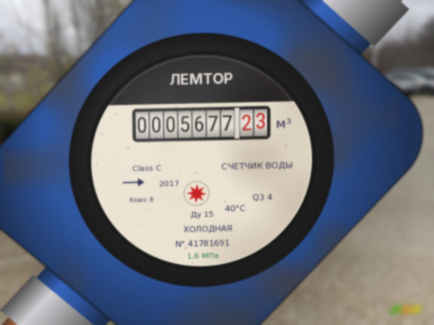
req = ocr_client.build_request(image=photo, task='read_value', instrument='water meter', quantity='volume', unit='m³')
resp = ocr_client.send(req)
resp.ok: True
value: 5677.23 m³
